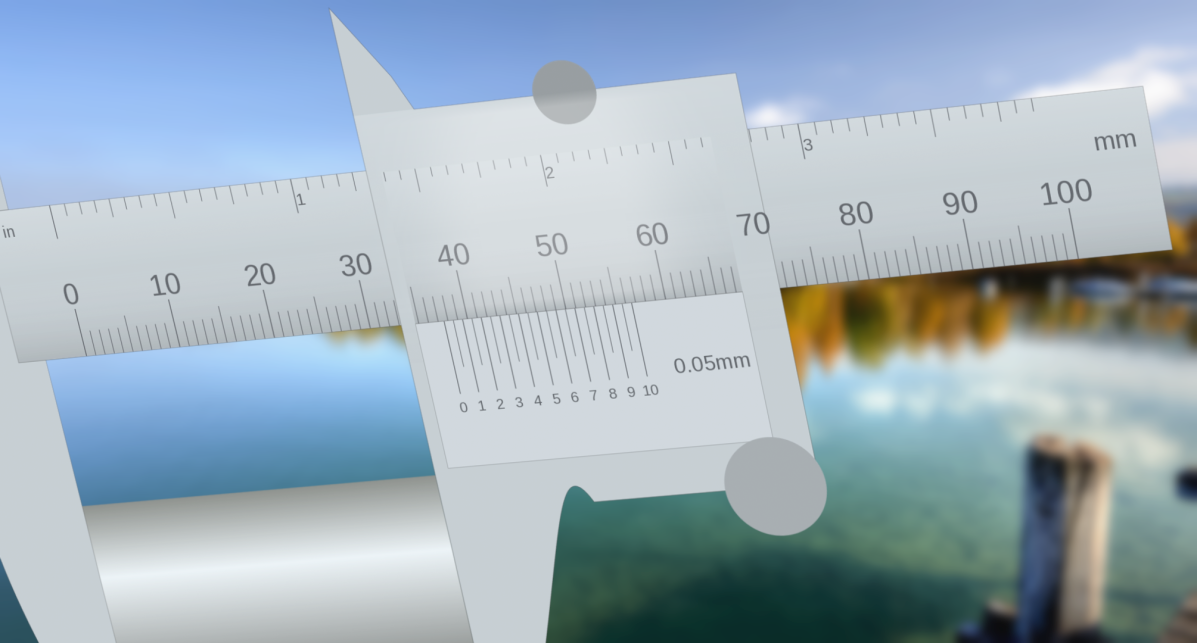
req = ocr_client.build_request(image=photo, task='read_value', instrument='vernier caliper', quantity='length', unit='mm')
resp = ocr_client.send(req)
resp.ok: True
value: 37.6 mm
